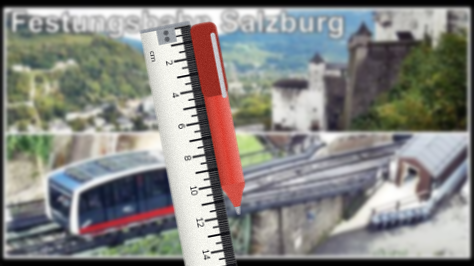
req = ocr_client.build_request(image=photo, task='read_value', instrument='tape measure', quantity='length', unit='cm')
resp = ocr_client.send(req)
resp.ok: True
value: 12 cm
